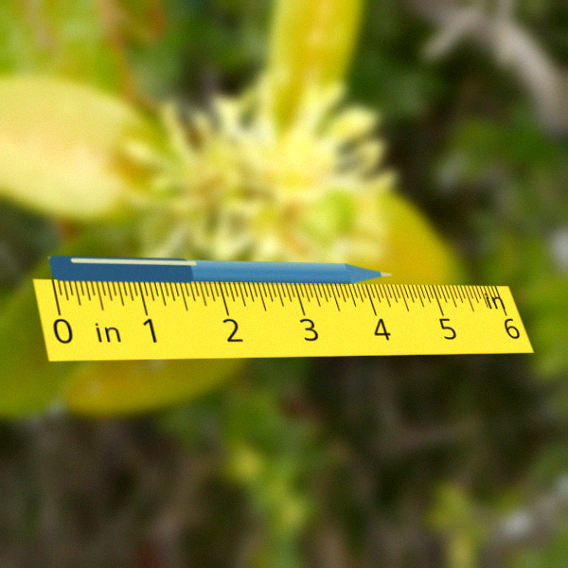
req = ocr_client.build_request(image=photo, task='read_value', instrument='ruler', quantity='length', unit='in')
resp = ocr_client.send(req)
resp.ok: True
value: 4.4375 in
